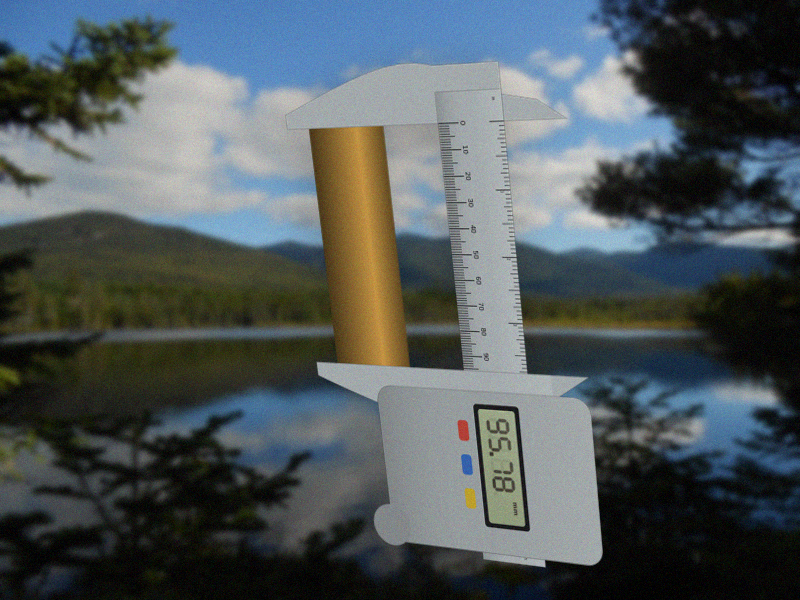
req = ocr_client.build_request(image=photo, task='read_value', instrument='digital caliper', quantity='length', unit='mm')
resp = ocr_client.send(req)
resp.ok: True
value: 95.78 mm
